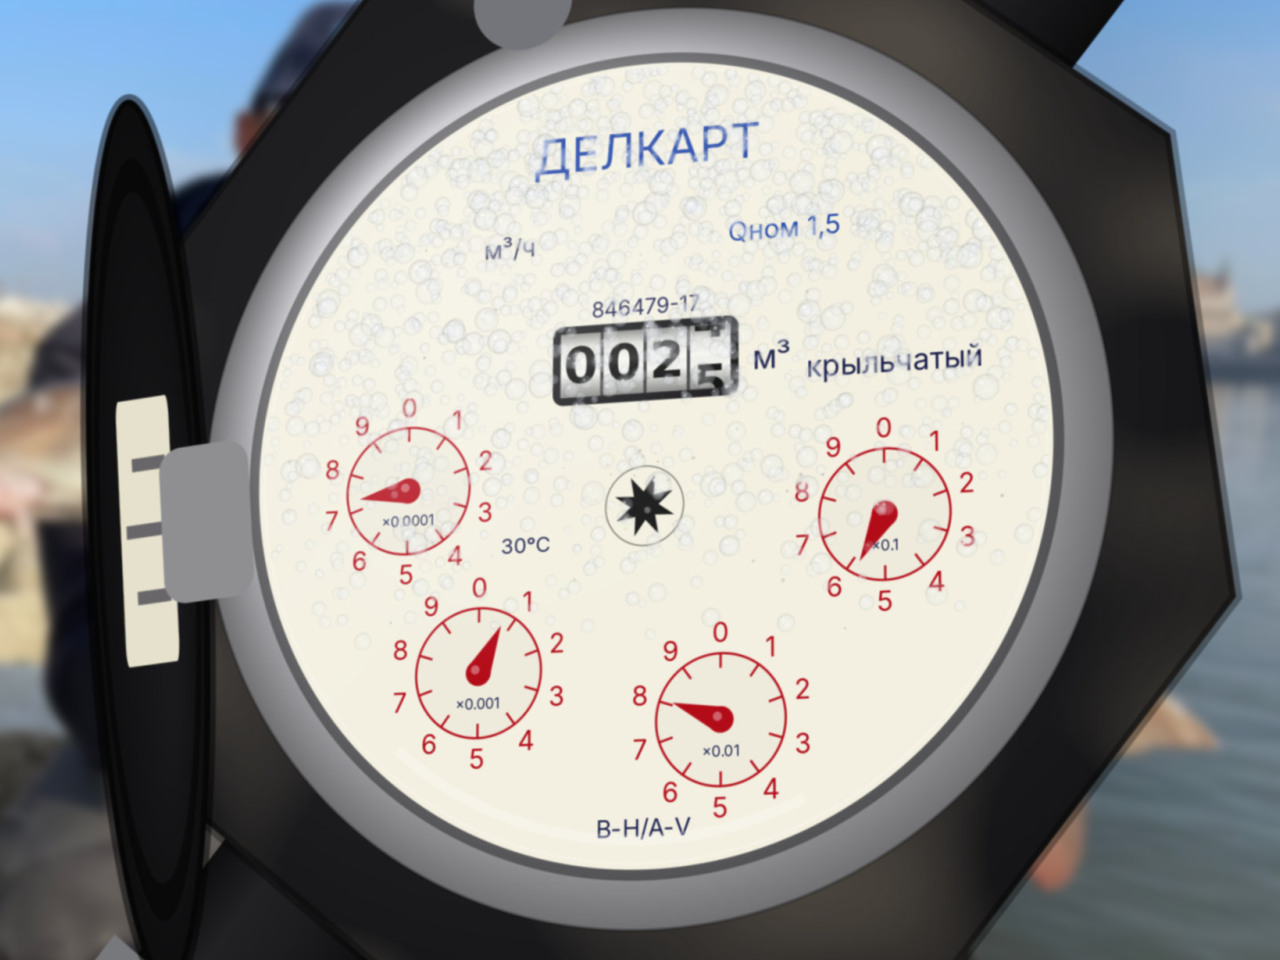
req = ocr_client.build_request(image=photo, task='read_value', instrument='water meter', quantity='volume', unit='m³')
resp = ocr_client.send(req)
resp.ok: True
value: 24.5807 m³
